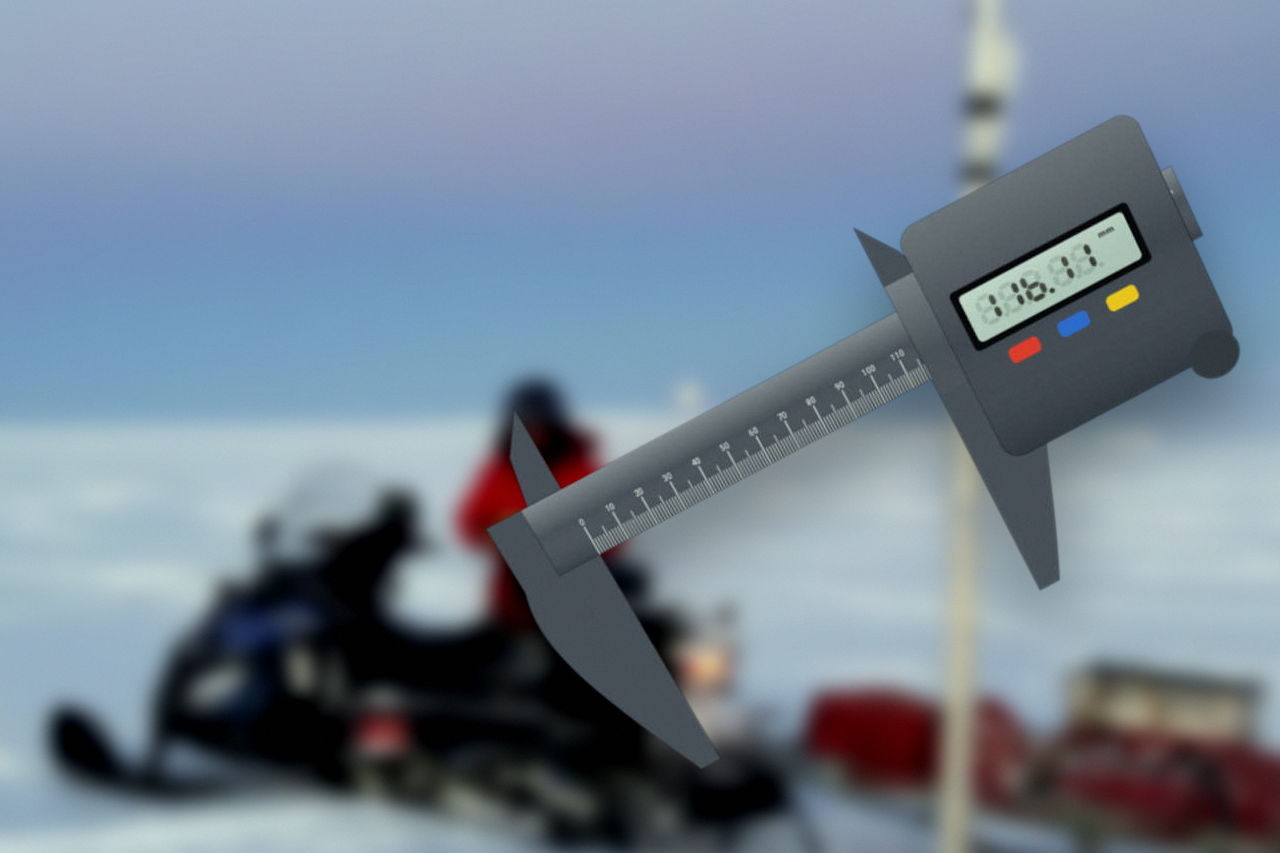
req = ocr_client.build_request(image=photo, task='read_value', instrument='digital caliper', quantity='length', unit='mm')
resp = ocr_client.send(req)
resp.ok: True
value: 116.11 mm
